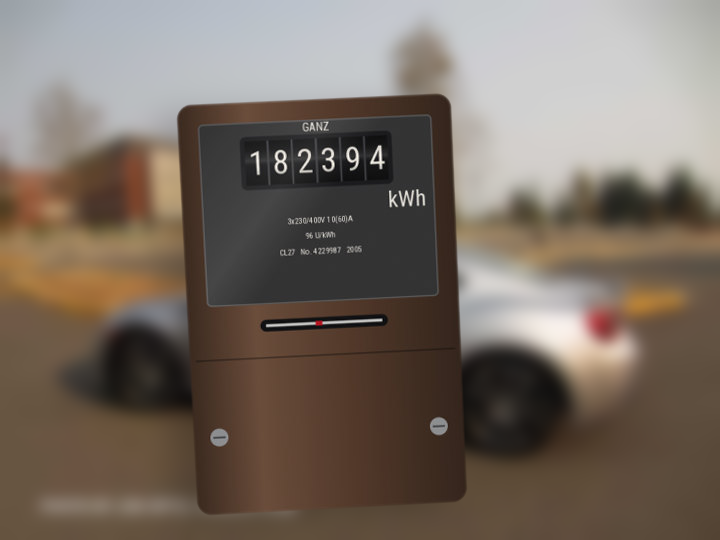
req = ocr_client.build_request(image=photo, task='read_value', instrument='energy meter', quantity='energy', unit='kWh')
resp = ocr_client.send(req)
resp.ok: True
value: 182394 kWh
